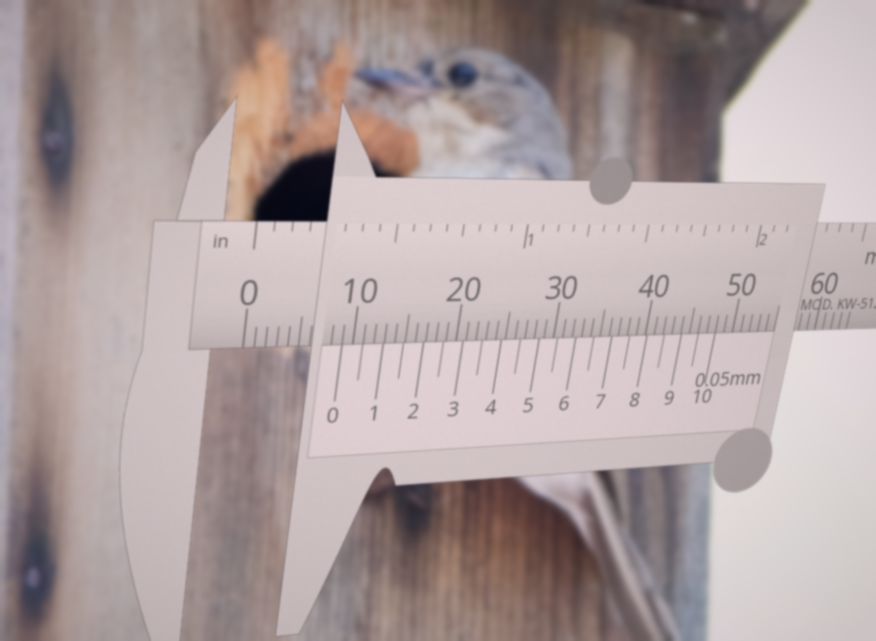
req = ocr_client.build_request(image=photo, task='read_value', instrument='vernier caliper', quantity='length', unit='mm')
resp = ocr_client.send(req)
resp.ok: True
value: 9.0 mm
